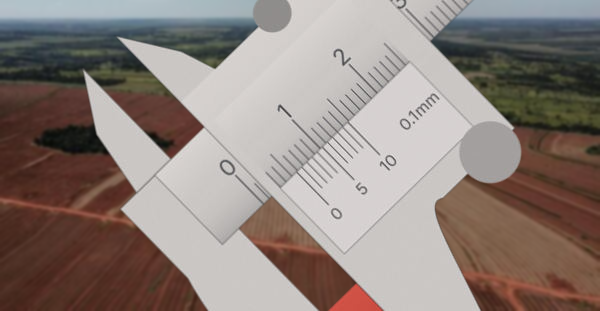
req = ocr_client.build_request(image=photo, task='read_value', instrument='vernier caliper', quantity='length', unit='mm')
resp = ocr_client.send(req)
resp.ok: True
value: 5.8 mm
